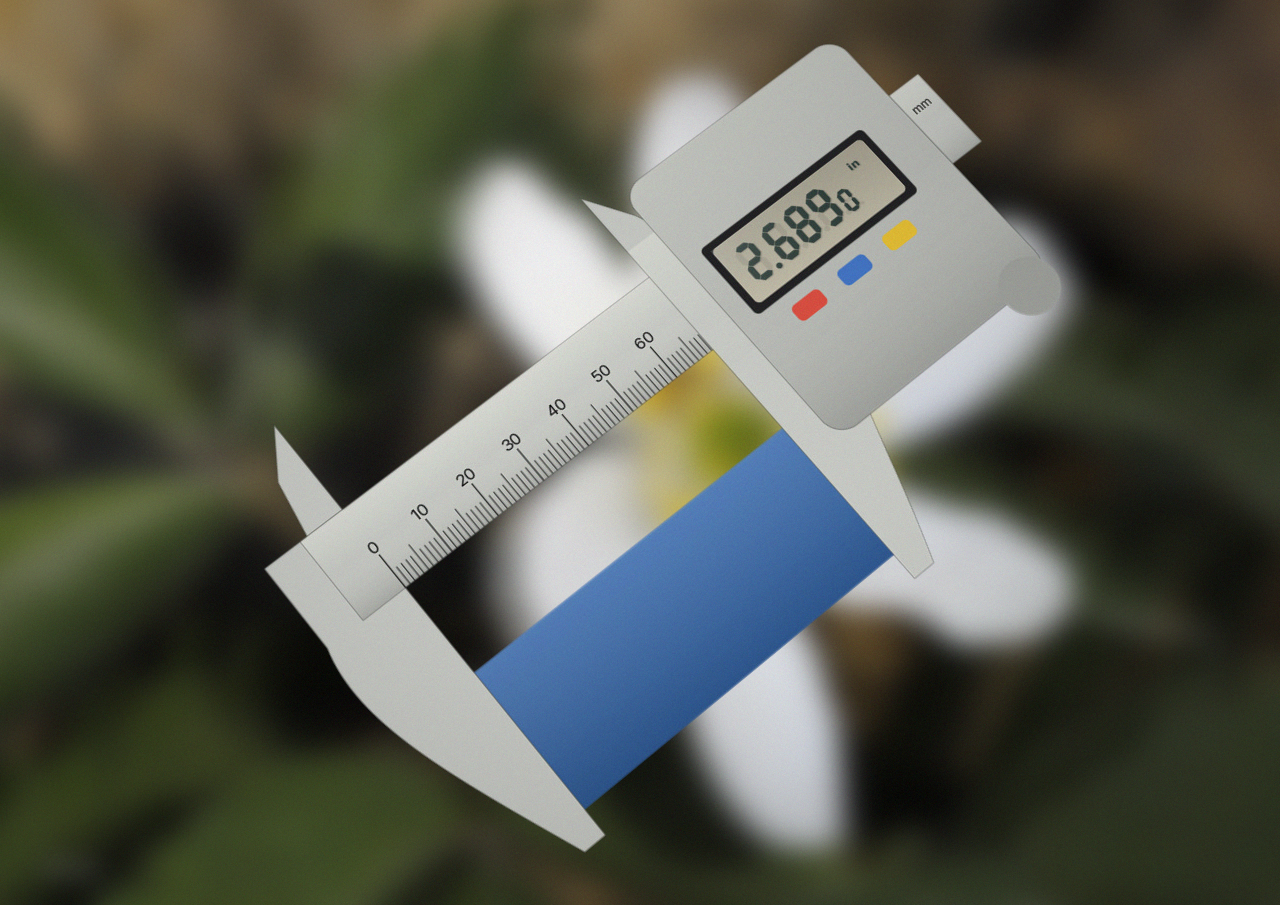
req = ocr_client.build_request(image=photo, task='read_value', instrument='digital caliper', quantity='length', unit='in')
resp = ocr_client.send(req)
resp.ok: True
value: 2.6890 in
